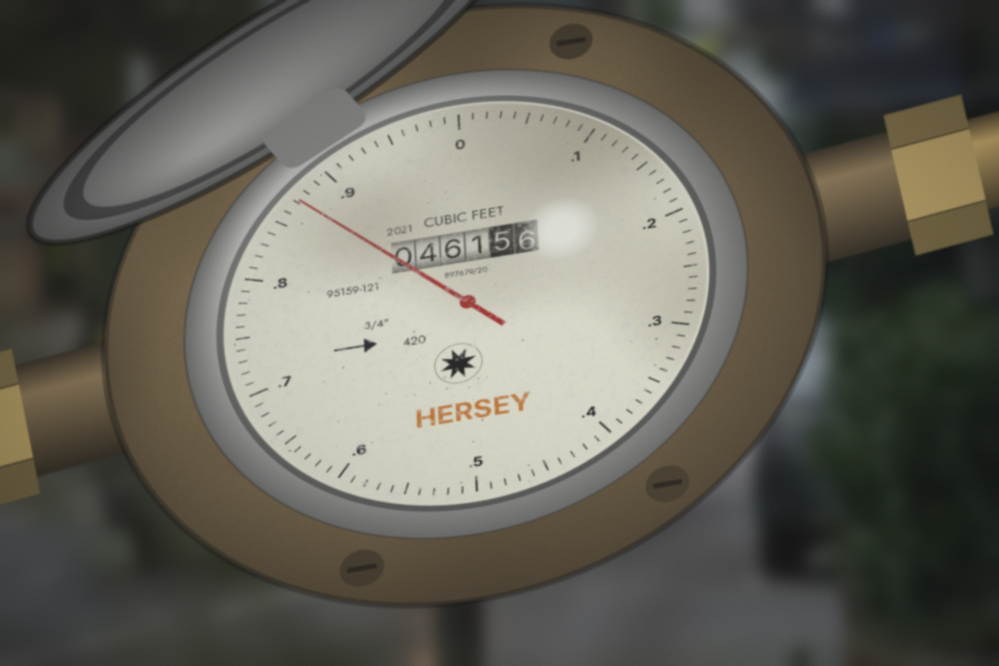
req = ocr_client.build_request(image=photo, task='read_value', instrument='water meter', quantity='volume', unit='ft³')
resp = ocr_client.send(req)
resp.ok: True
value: 46155.87 ft³
